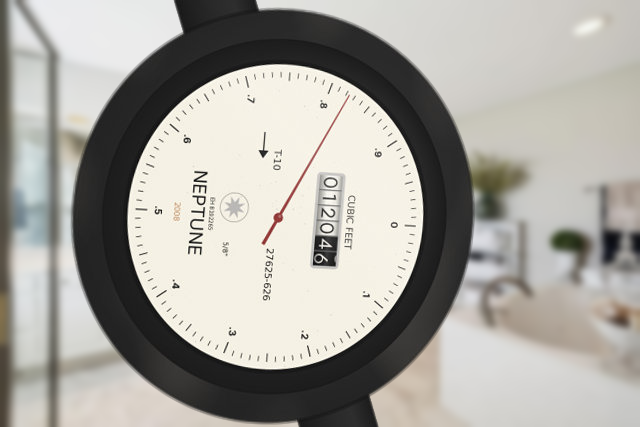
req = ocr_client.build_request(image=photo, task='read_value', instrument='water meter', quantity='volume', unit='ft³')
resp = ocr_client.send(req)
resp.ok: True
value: 12045.82 ft³
